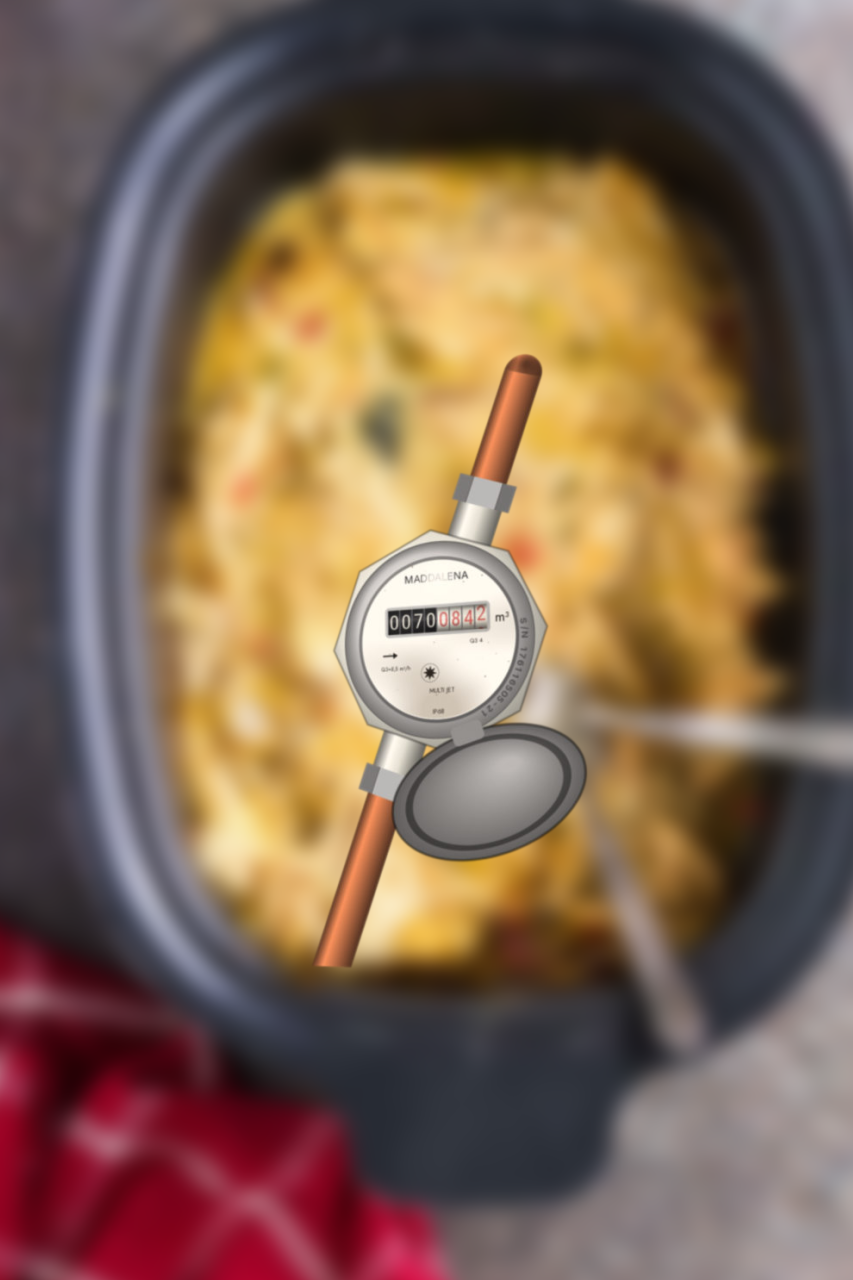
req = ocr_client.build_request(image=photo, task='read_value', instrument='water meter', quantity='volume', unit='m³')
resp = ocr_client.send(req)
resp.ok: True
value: 70.0842 m³
